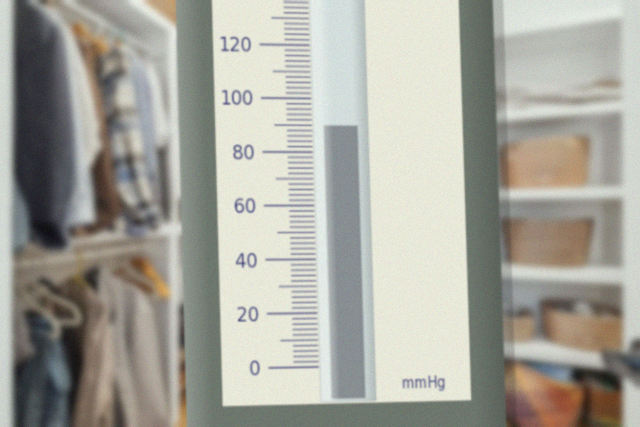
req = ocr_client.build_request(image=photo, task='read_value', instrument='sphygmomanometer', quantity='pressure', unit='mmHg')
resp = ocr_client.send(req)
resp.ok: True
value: 90 mmHg
